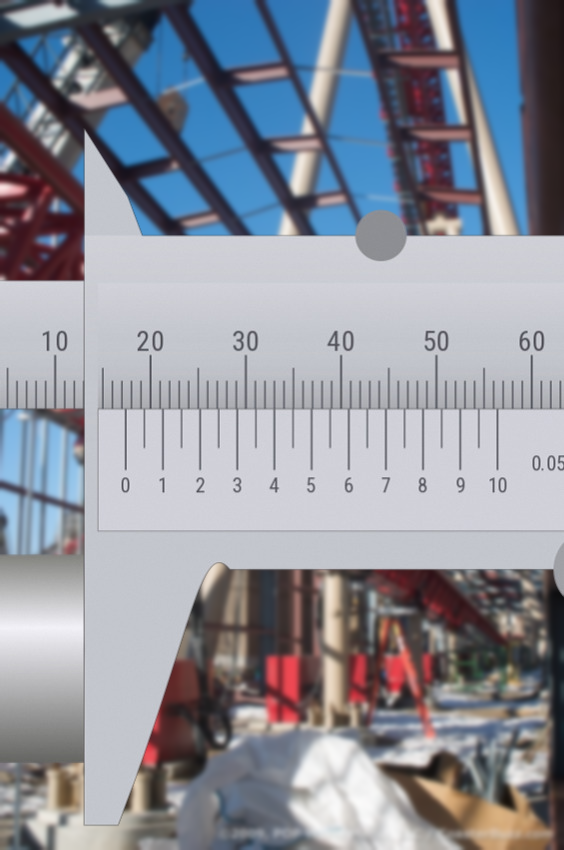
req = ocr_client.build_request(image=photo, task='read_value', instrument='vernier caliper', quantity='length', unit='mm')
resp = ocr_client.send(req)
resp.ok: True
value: 17.4 mm
